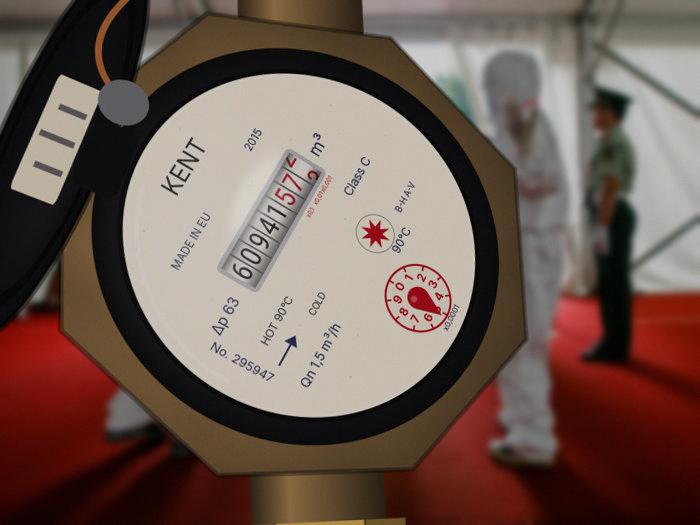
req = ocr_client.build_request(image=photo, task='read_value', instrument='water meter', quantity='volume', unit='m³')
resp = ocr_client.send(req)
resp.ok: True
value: 60941.5725 m³
